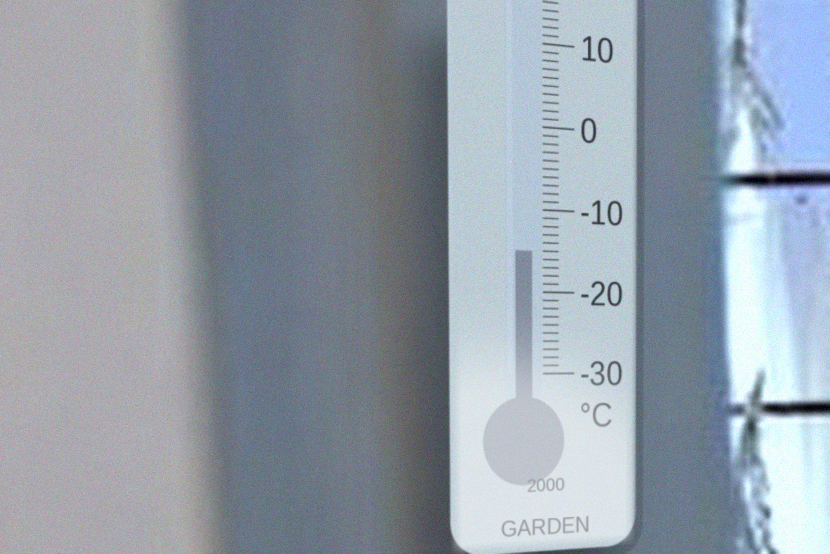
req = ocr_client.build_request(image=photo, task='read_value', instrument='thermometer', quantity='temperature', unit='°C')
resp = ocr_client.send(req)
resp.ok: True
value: -15 °C
